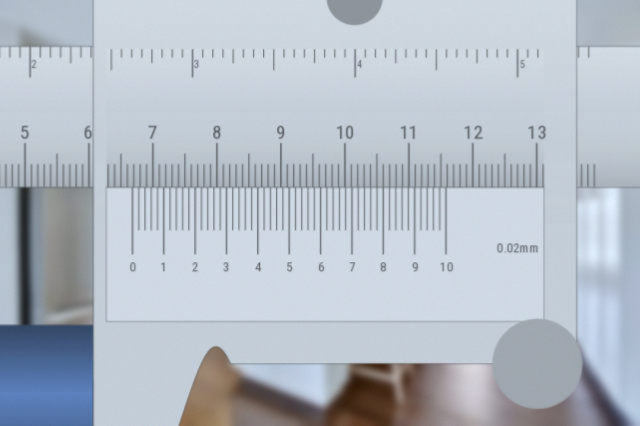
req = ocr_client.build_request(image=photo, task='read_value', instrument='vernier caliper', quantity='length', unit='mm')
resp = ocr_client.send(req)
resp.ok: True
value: 66.8 mm
